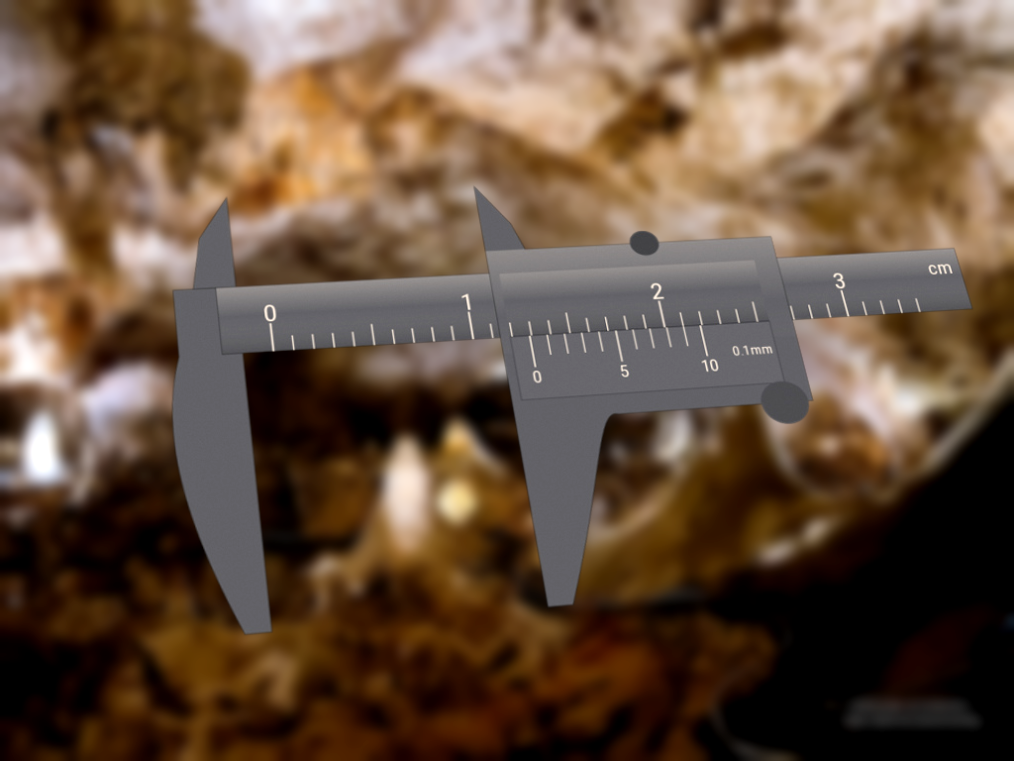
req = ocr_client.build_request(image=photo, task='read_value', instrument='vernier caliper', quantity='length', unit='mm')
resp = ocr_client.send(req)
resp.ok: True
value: 12.9 mm
